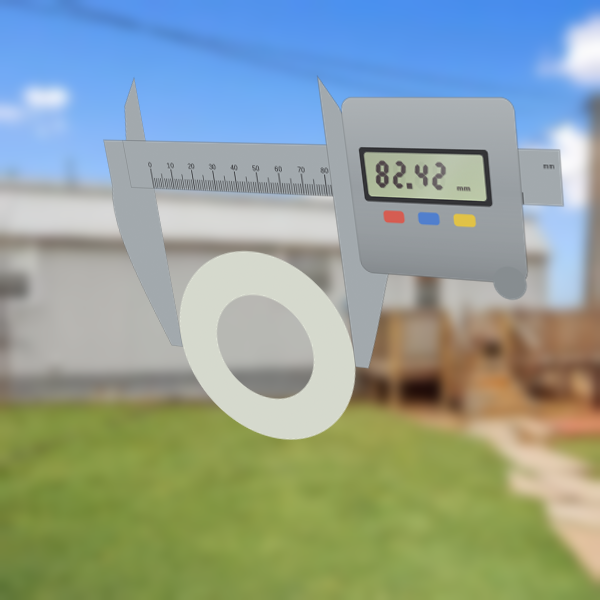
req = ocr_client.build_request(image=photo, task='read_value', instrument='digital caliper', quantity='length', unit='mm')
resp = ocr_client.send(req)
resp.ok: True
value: 82.42 mm
